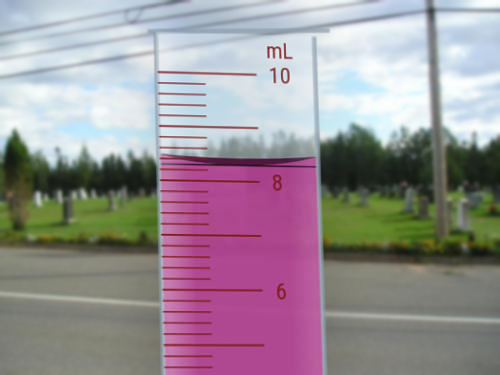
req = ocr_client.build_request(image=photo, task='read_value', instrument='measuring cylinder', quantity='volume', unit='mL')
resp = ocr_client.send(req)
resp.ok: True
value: 8.3 mL
